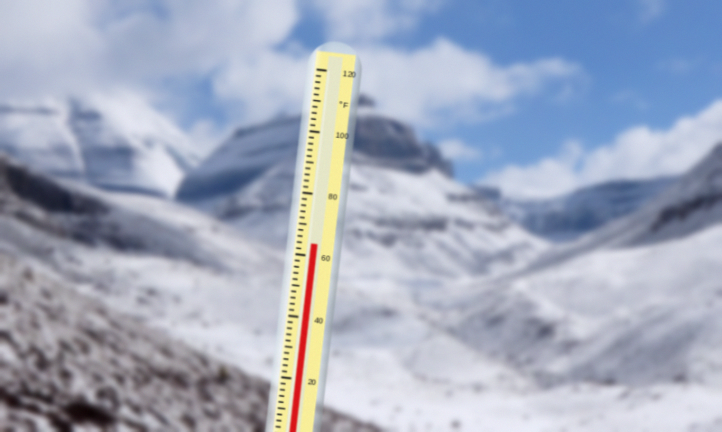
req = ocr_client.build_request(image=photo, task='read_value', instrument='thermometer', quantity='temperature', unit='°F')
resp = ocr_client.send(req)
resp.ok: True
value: 64 °F
